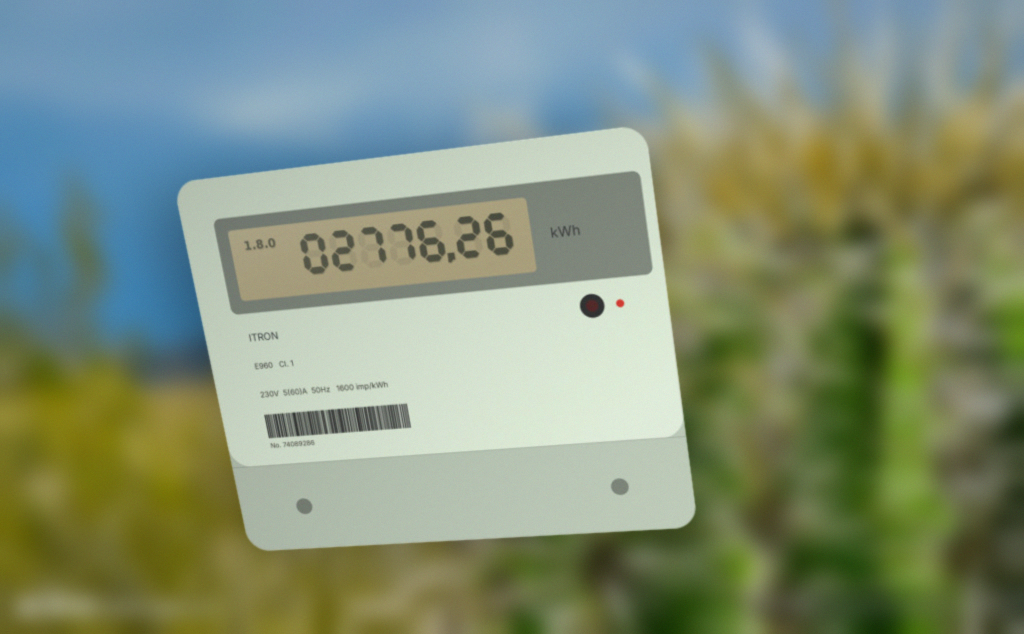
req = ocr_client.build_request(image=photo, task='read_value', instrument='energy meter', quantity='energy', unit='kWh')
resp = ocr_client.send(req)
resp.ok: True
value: 2776.26 kWh
